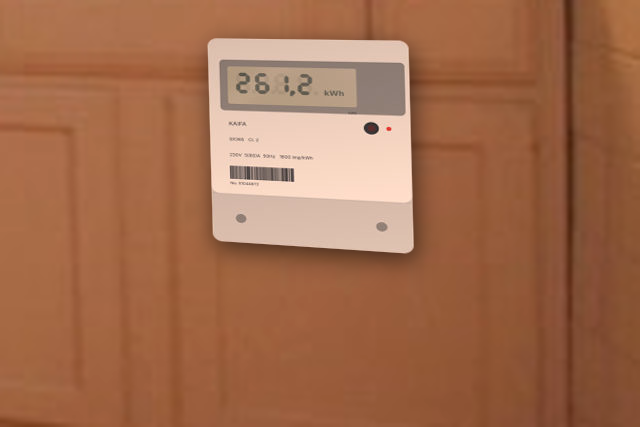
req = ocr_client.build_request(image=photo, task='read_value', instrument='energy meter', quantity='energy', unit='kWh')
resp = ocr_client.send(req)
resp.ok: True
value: 261.2 kWh
